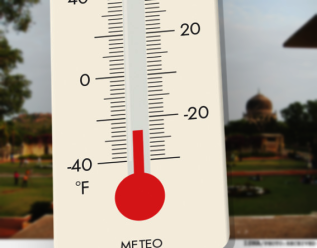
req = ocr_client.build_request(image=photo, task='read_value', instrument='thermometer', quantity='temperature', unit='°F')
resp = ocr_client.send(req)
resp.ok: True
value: -26 °F
